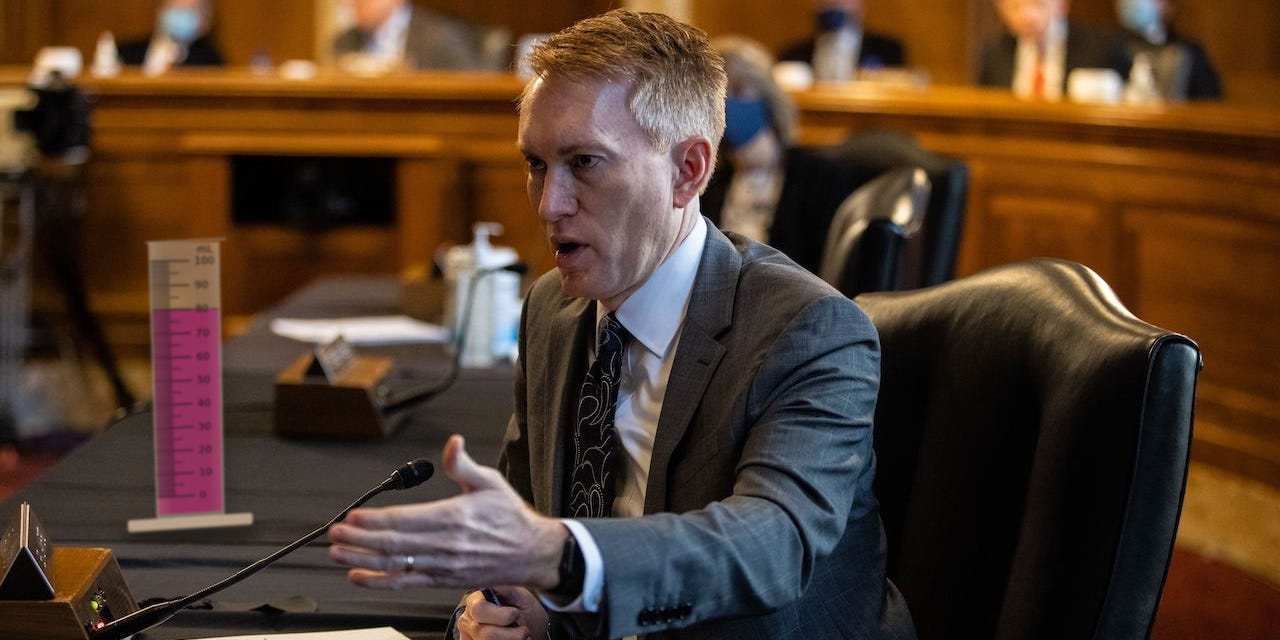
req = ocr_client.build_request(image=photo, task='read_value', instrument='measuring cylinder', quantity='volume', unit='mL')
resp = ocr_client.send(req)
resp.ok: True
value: 80 mL
